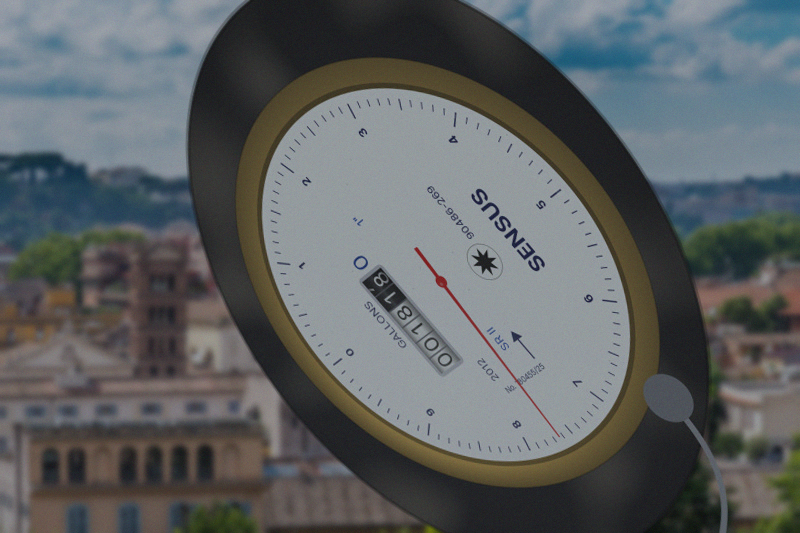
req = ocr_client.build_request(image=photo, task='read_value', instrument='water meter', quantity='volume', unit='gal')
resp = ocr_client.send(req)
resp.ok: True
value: 18177.6 gal
